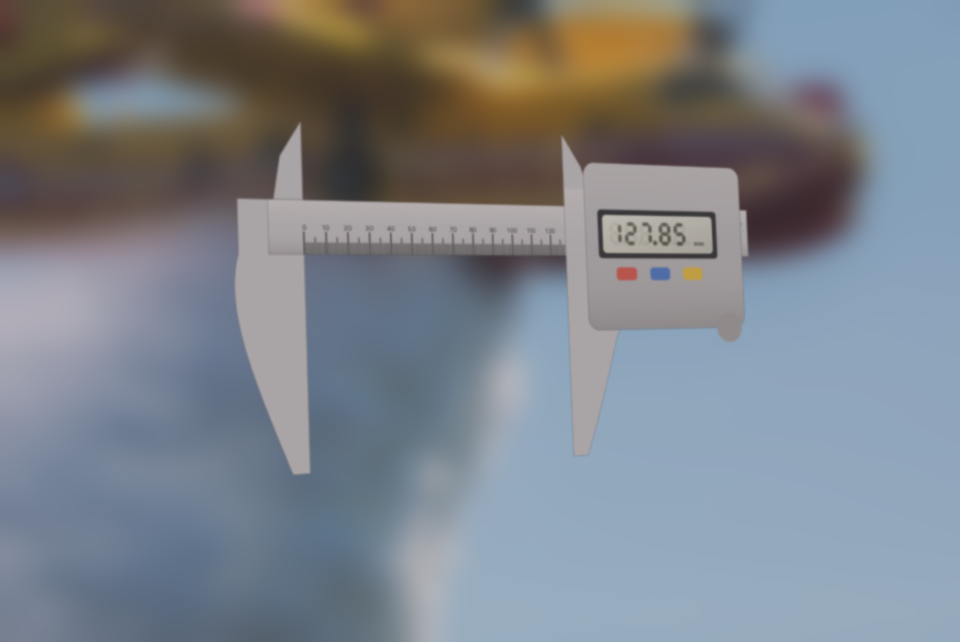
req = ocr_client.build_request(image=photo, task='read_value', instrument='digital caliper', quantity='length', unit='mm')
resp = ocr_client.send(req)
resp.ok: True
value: 127.85 mm
